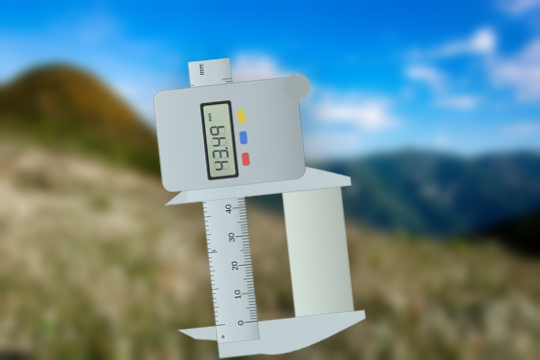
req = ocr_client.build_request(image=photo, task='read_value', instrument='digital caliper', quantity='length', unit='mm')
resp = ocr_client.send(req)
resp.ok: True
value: 43.49 mm
